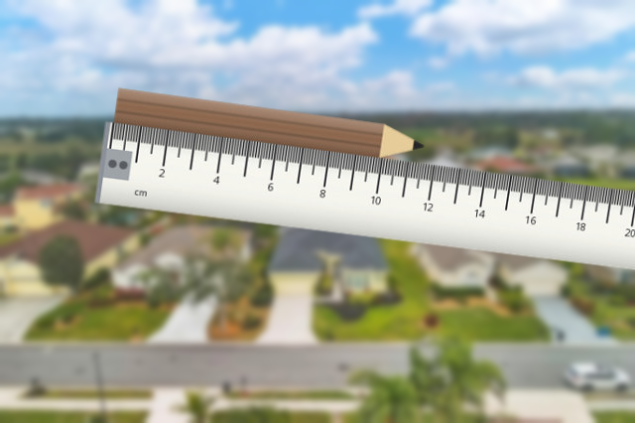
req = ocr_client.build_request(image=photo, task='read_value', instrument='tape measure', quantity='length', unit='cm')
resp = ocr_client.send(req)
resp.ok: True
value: 11.5 cm
